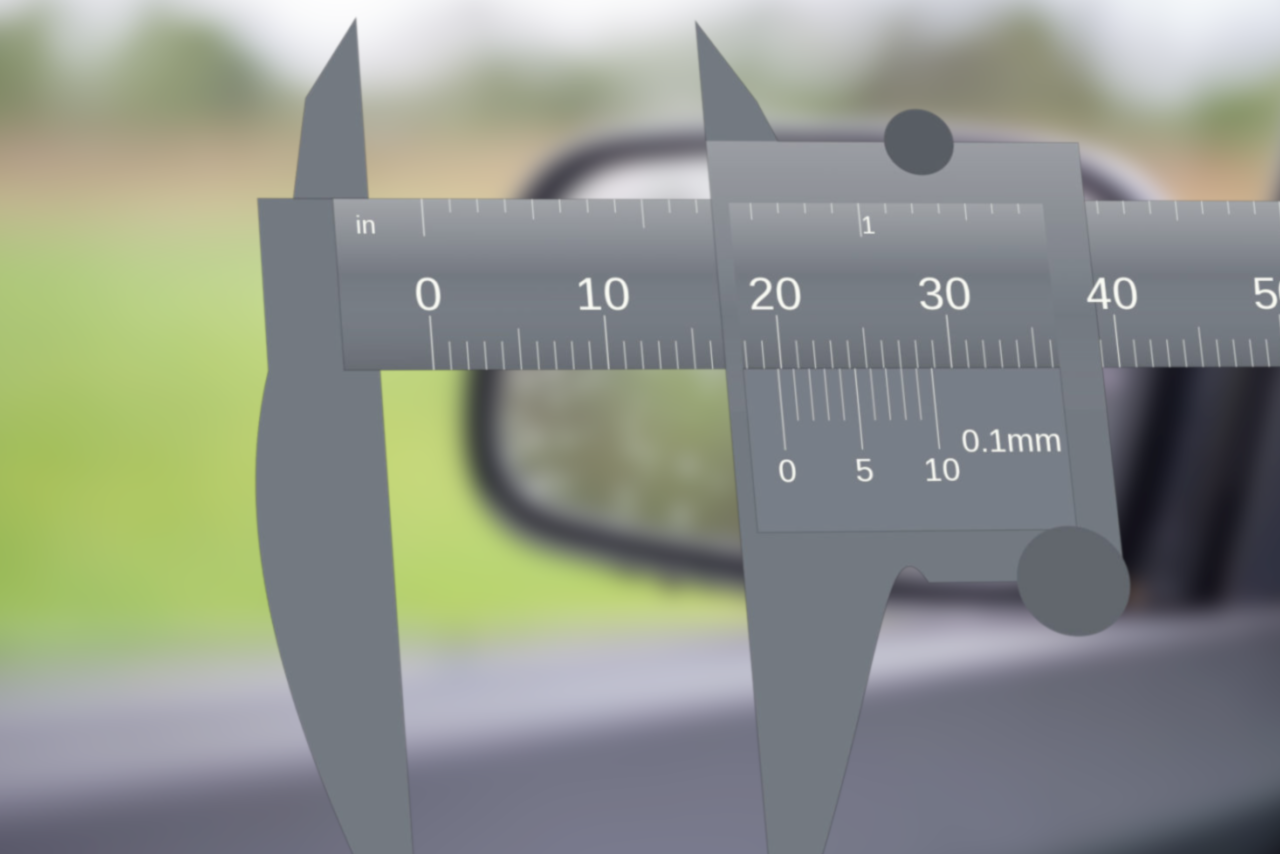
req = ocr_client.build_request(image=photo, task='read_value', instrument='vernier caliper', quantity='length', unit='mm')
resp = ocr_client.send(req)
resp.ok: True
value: 19.8 mm
